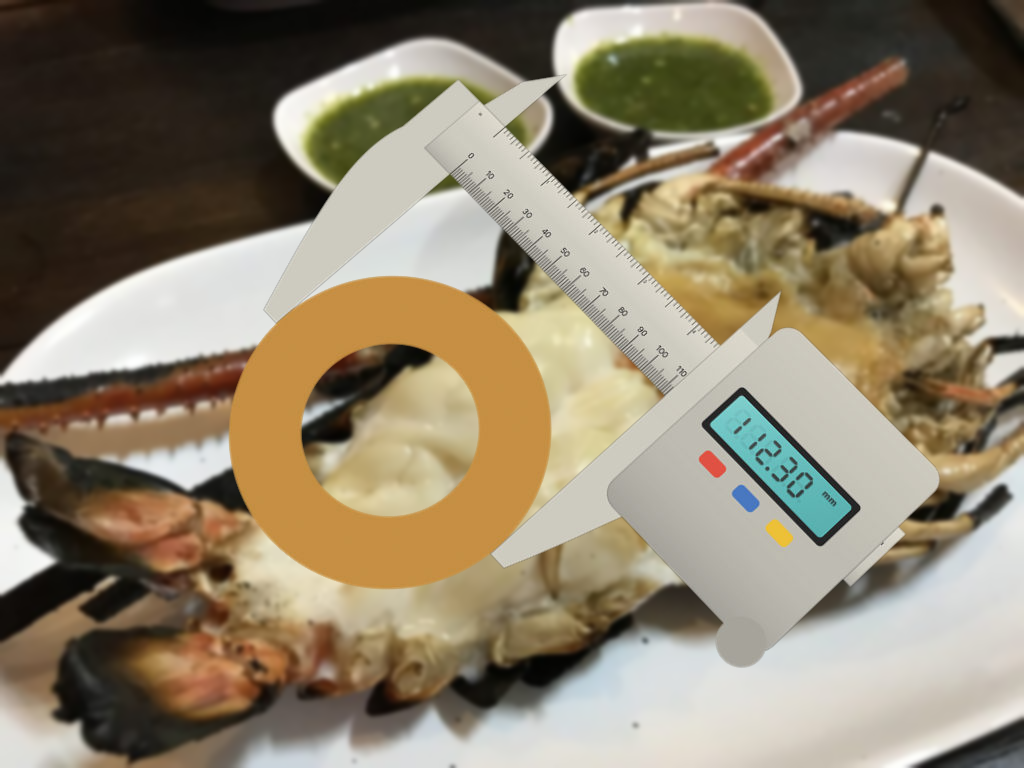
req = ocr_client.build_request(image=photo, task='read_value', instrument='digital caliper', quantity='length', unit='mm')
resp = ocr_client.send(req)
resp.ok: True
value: 112.30 mm
